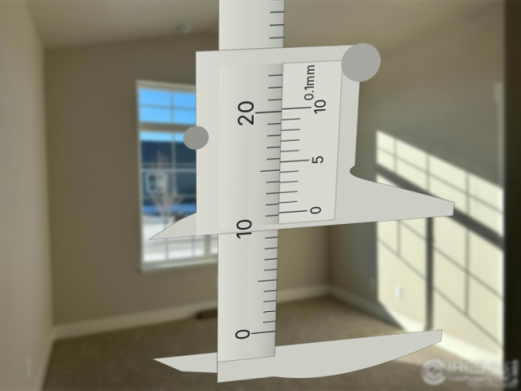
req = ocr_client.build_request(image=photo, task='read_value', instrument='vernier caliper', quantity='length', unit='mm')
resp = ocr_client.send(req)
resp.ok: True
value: 11.2 mm
